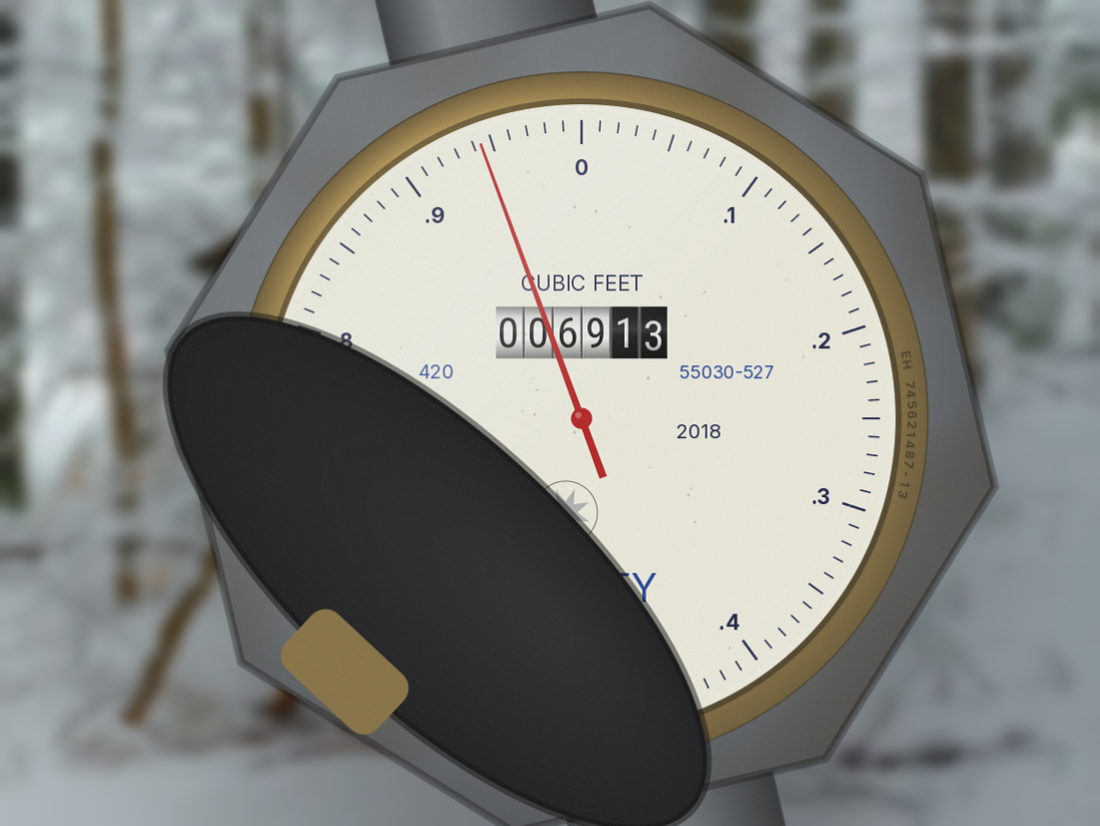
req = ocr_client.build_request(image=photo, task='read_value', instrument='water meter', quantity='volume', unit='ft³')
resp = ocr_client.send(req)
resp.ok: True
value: 6912.94 ft³
